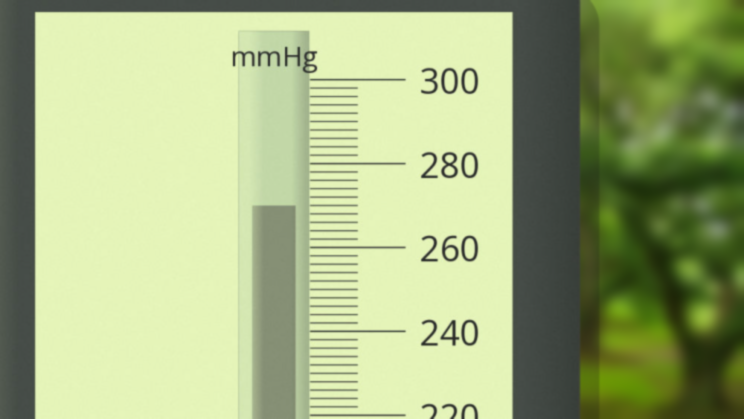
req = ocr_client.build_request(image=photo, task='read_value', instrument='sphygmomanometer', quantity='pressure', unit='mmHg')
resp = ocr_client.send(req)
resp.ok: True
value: 270 mmHg
